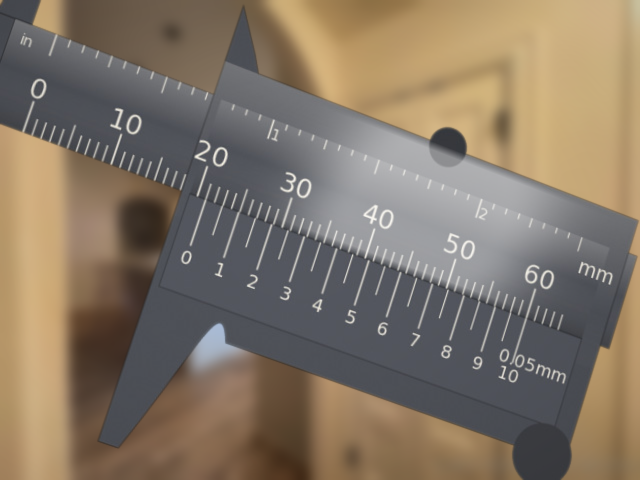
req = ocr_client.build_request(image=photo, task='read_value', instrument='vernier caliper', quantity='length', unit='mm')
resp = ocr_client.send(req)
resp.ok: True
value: 21.0 mm
